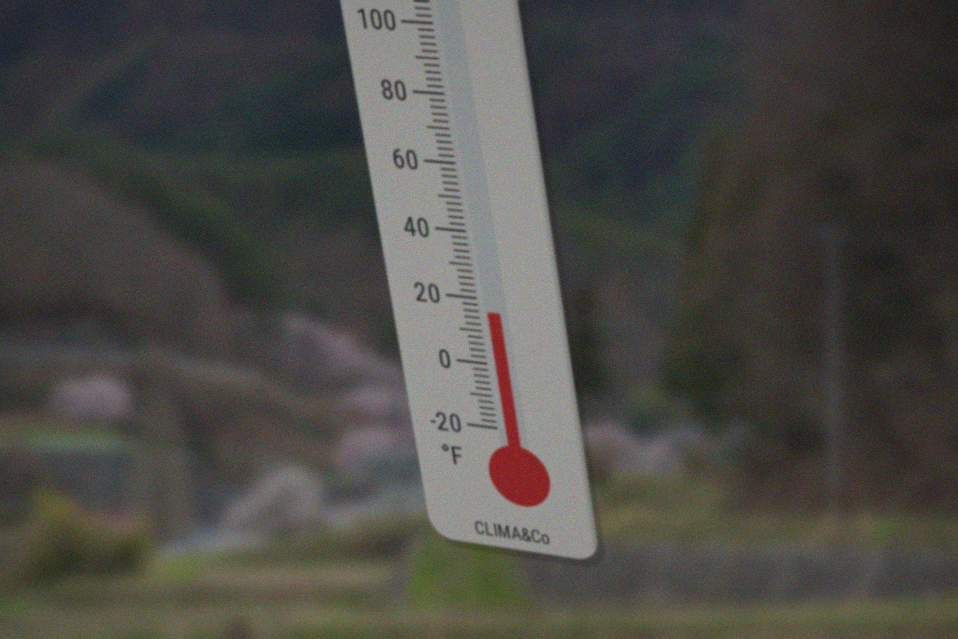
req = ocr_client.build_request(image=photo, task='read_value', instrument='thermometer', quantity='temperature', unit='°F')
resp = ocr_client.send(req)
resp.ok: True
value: 16 °F
